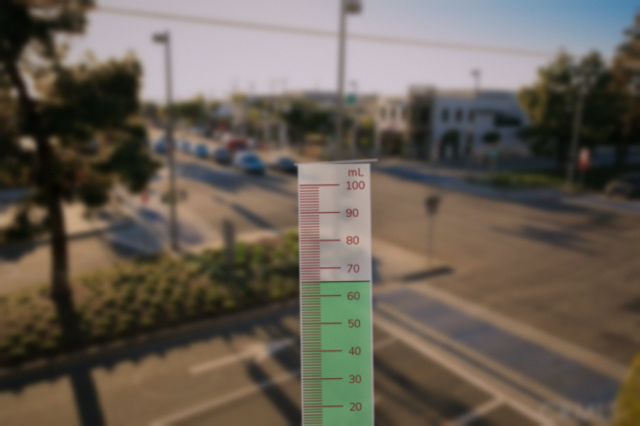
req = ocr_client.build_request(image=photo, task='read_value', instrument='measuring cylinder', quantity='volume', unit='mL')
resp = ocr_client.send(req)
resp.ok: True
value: 65 mL
